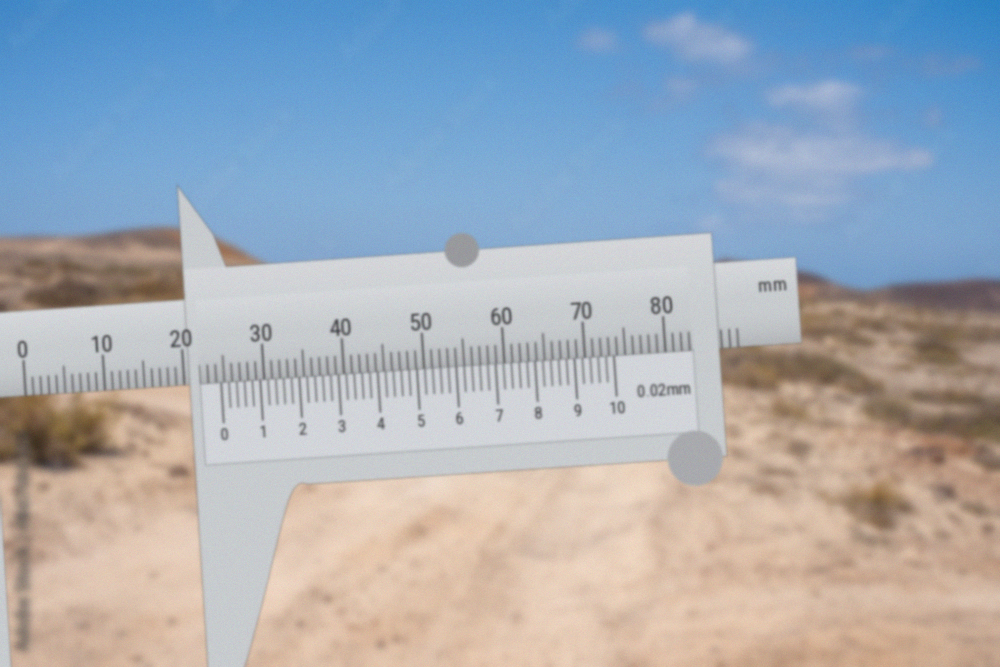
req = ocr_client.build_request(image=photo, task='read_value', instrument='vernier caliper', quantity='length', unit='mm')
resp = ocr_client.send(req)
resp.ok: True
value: 24.6 mm
